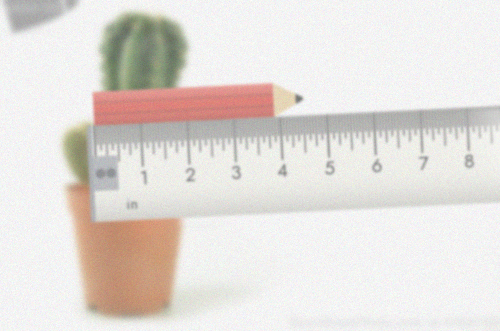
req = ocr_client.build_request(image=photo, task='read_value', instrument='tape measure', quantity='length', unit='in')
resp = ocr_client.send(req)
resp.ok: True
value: 4.5 in
